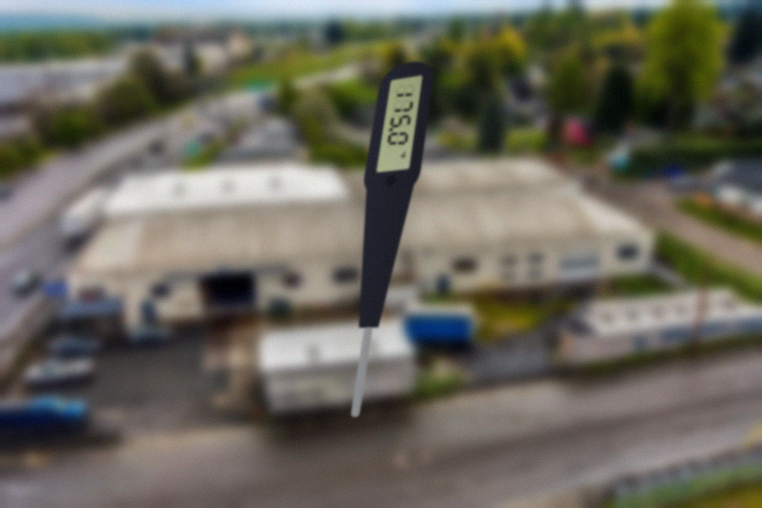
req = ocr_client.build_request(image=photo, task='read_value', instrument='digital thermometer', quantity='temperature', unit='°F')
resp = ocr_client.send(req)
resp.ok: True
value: 175.0 °F
